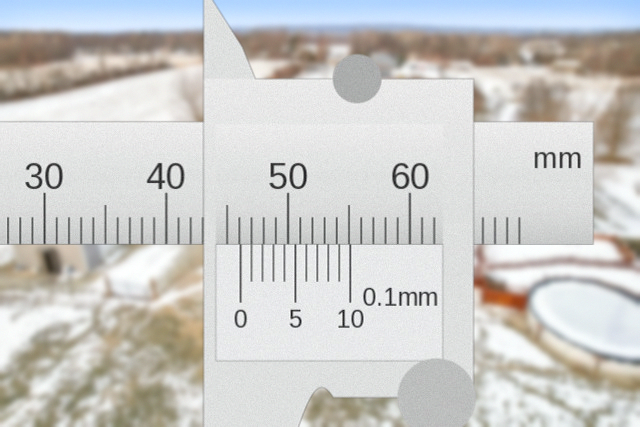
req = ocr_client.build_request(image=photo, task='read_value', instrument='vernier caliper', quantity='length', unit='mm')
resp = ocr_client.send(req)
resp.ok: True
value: 46.1 mm
